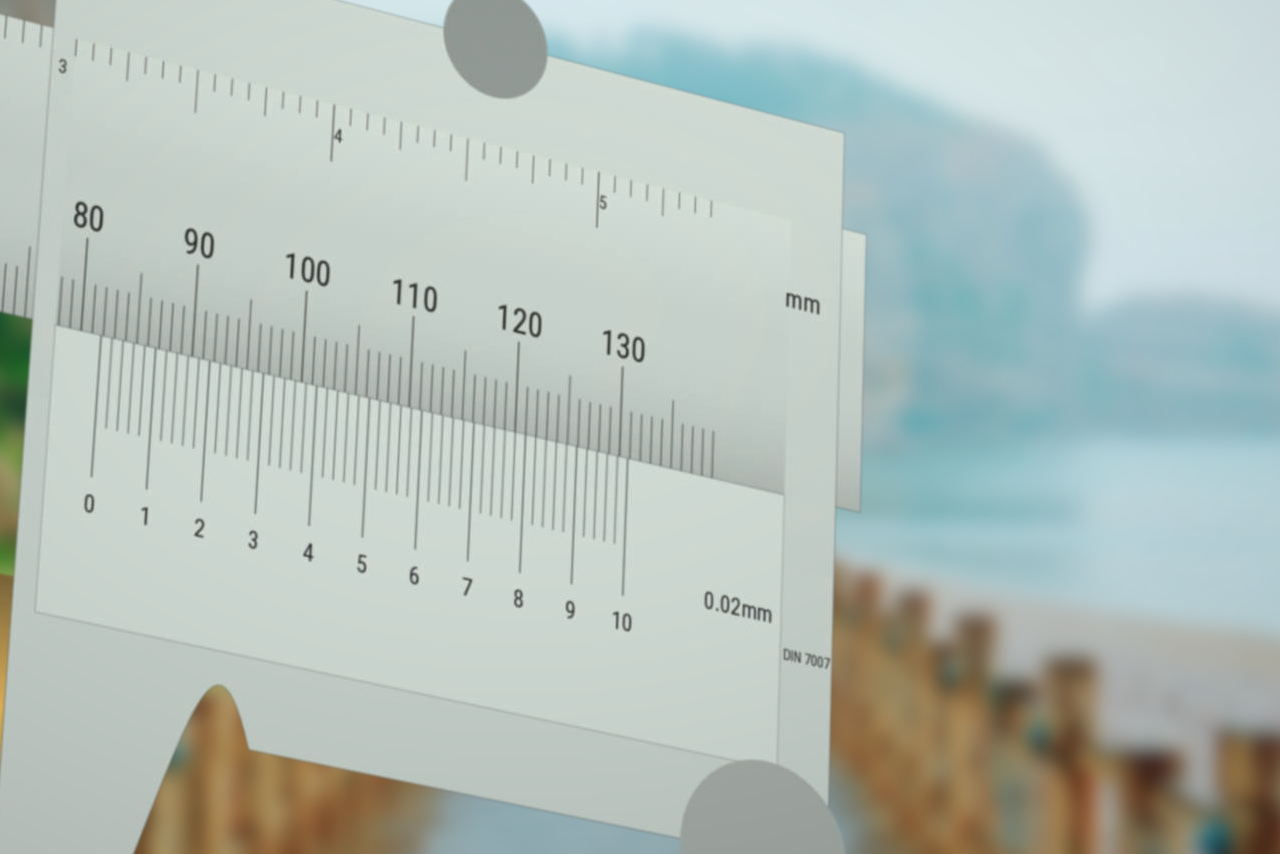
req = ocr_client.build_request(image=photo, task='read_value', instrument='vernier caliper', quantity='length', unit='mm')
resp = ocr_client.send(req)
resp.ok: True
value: 81.8 mm
